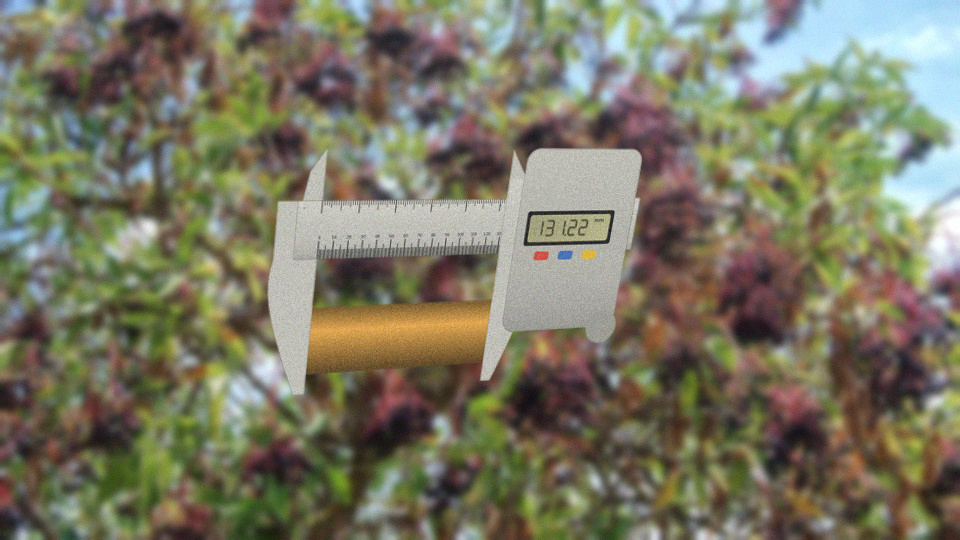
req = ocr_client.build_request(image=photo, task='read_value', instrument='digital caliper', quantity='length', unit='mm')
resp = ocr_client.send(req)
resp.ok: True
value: 131.22 mm
